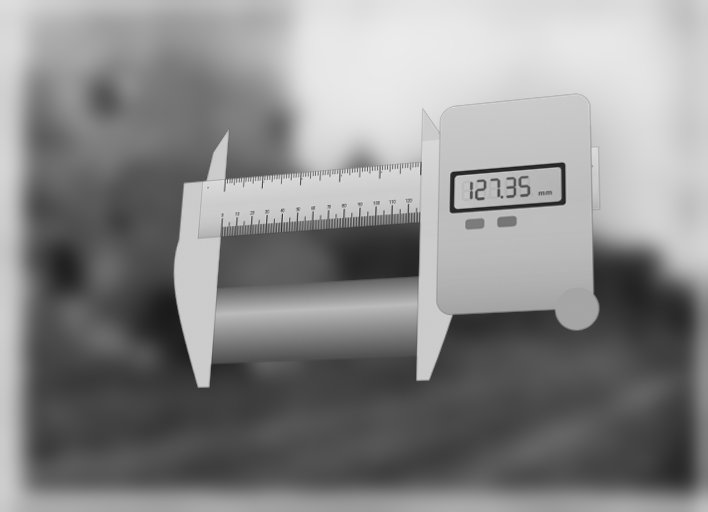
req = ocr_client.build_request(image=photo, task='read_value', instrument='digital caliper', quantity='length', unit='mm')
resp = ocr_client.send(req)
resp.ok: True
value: 127.35 mm
